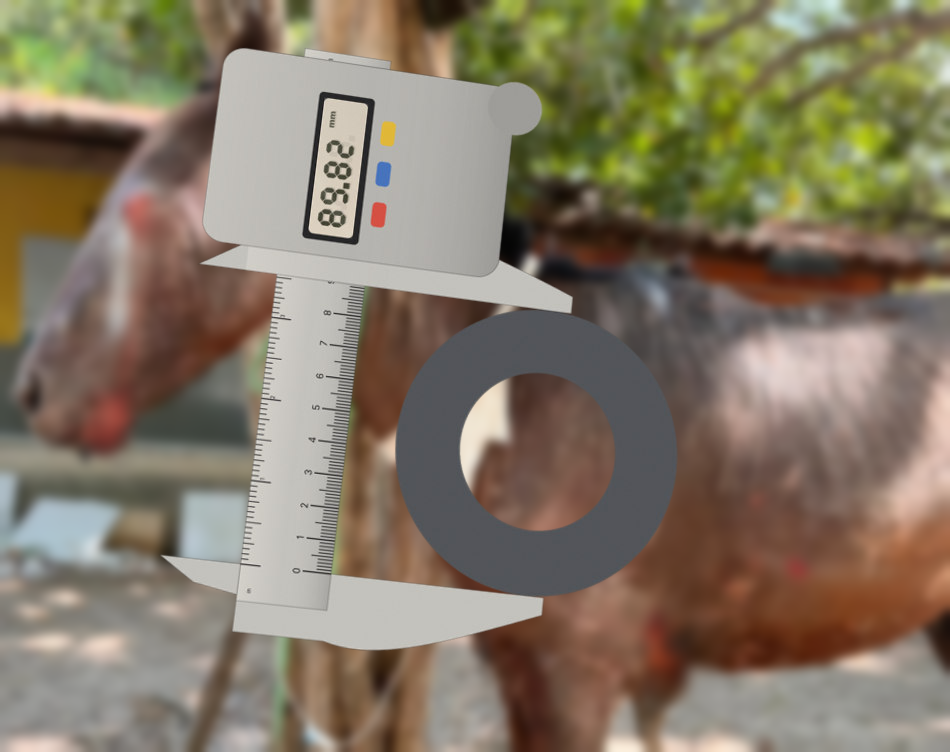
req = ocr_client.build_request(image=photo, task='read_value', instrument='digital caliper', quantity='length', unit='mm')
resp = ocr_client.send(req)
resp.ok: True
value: 89.82 mm
